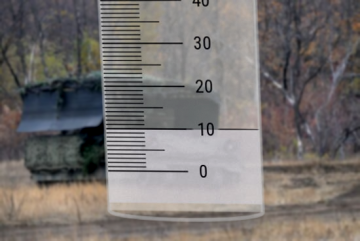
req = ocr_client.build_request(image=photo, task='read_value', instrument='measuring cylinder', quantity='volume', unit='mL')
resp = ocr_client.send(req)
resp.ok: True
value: 10 mL
